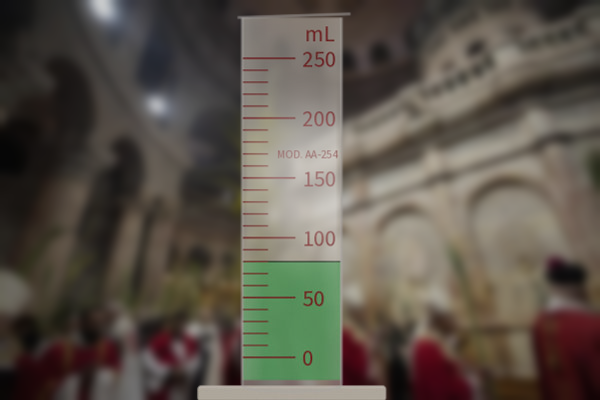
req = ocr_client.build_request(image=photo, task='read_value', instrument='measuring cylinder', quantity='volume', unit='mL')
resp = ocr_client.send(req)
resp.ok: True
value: 80 mL
